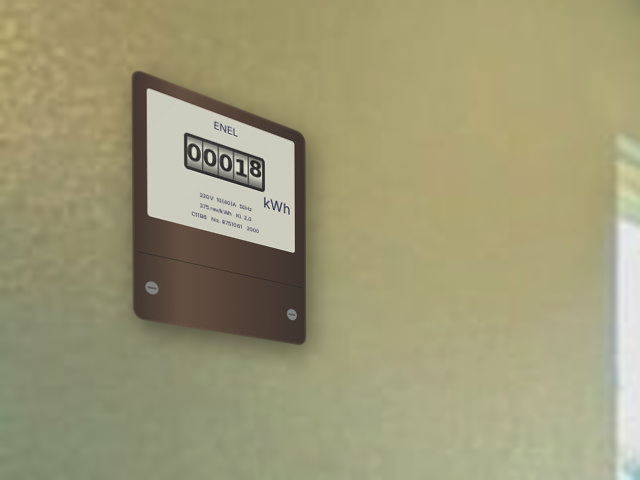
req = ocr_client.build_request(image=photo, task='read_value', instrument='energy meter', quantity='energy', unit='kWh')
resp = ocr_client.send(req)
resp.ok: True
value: 18 kWh
